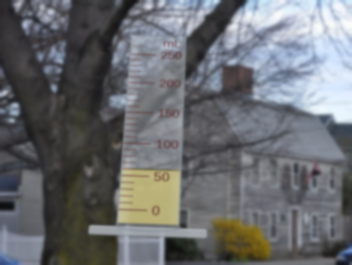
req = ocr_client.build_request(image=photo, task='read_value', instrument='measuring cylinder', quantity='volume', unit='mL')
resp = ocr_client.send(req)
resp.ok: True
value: 60 mL
